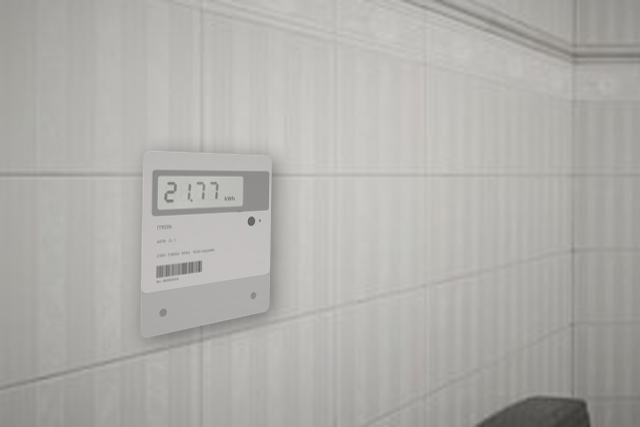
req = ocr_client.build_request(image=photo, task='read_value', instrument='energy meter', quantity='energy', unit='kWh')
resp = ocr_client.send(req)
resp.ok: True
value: 21.77 kWh
